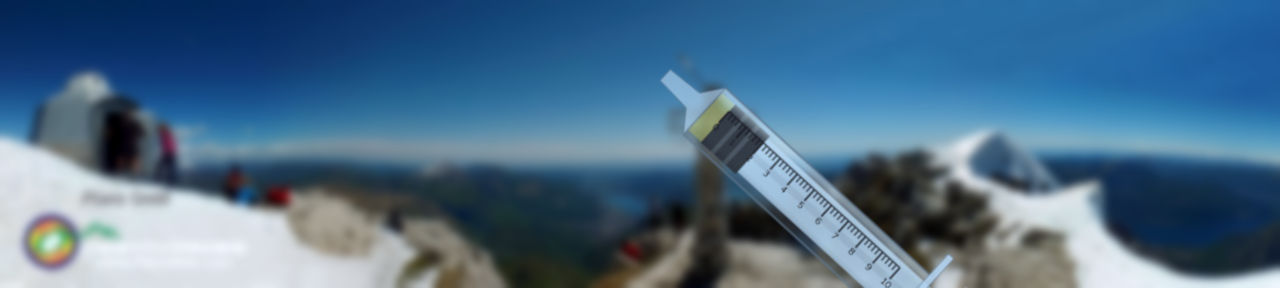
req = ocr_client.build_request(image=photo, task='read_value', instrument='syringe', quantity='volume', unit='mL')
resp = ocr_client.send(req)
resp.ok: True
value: 0 mL
